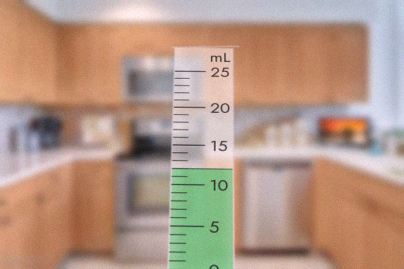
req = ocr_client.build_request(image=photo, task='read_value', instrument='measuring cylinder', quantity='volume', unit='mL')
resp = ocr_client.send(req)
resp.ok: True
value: 12 mL
